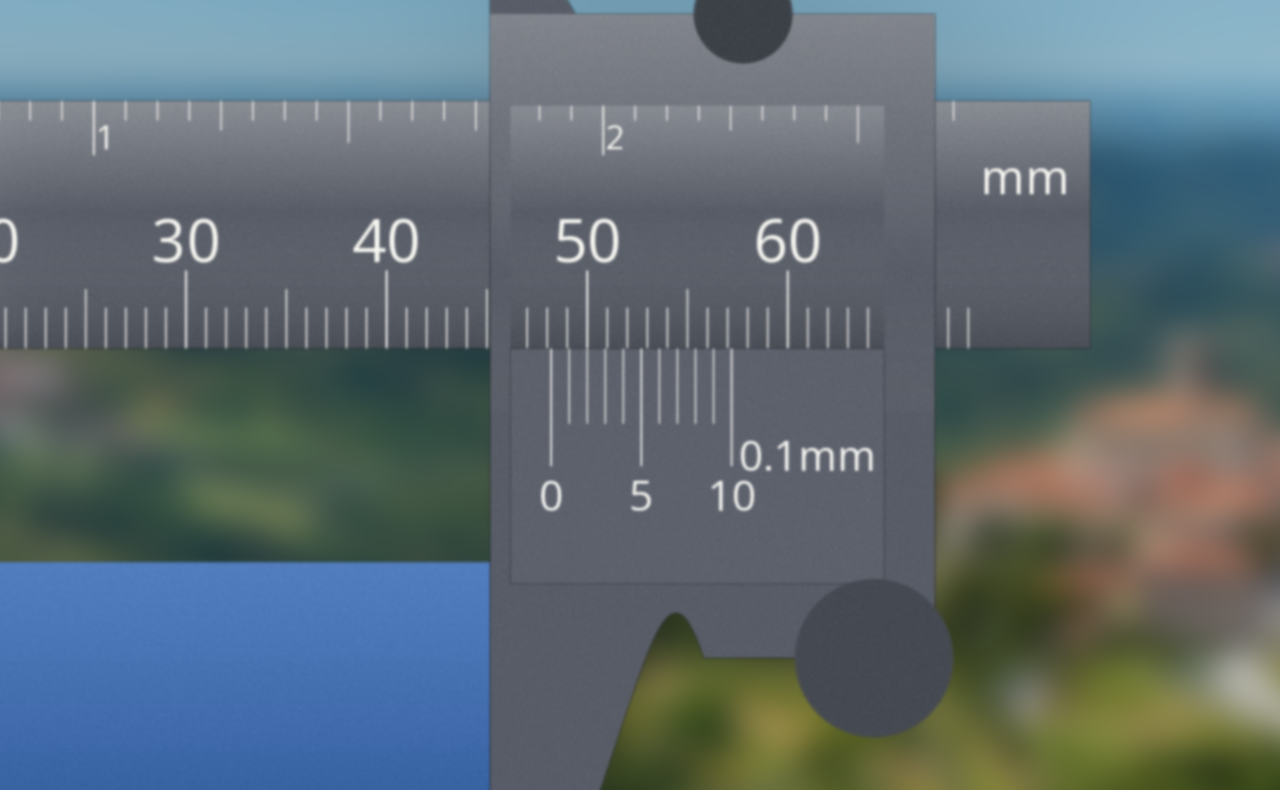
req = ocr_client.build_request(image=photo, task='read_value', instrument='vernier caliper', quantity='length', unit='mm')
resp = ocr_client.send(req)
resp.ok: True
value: 48.2 mm
